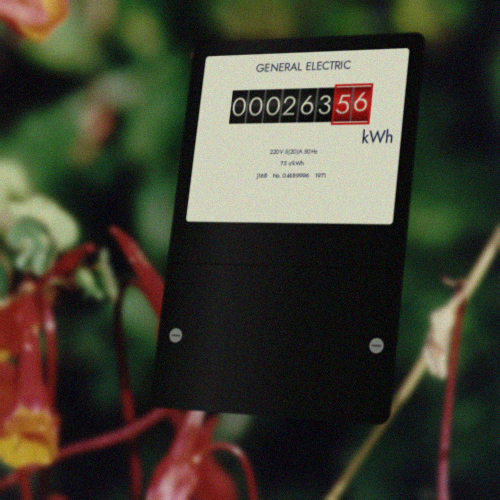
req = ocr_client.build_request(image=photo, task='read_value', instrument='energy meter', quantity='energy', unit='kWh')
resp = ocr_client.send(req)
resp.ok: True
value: 263.56 kWh
